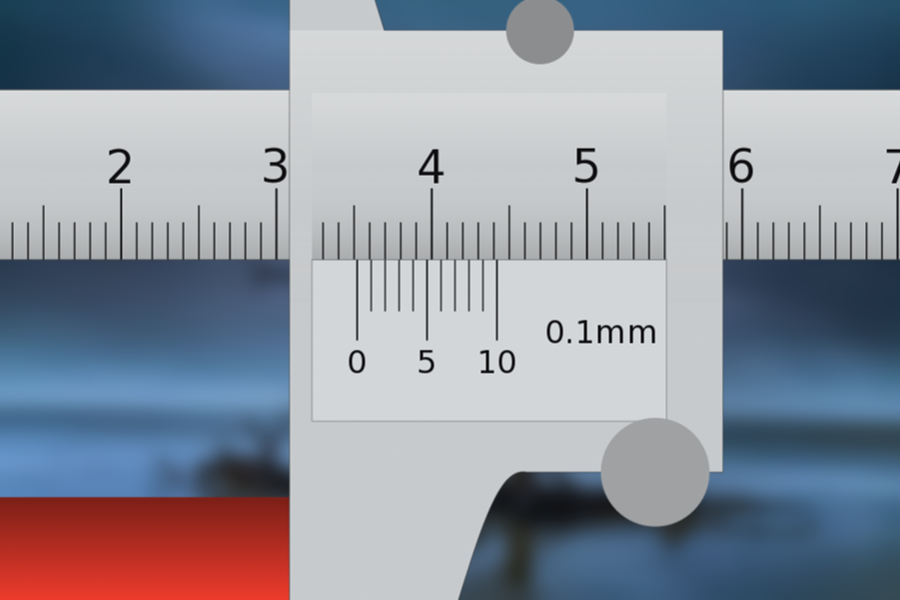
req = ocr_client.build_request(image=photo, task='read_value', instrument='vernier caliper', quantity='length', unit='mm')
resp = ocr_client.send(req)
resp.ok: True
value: 35.2 mm
